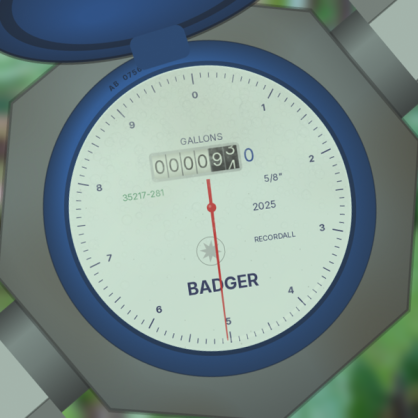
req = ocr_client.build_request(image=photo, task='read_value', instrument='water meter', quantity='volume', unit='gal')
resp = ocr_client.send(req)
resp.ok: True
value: 935.0 gal
